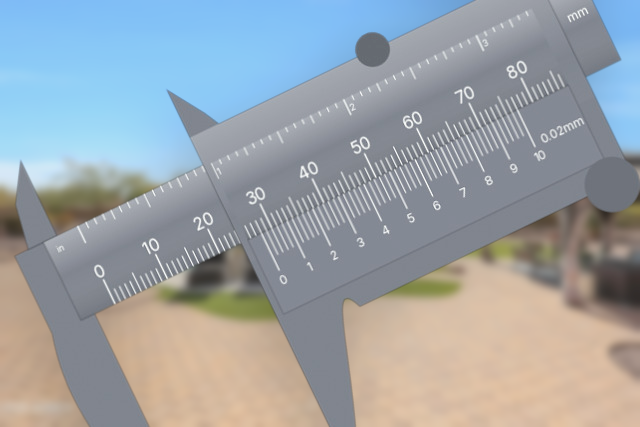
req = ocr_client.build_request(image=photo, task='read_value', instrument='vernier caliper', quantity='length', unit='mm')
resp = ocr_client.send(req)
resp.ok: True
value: 28.0 mm
